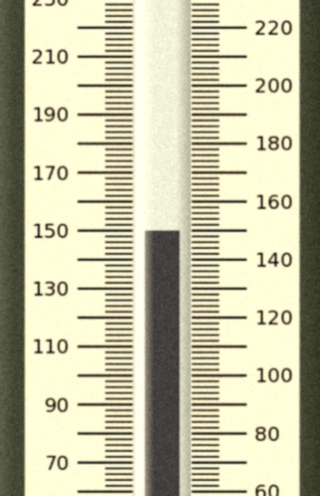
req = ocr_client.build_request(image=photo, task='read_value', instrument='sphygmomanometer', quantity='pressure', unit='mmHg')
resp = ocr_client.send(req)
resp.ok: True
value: 150 mmHg
